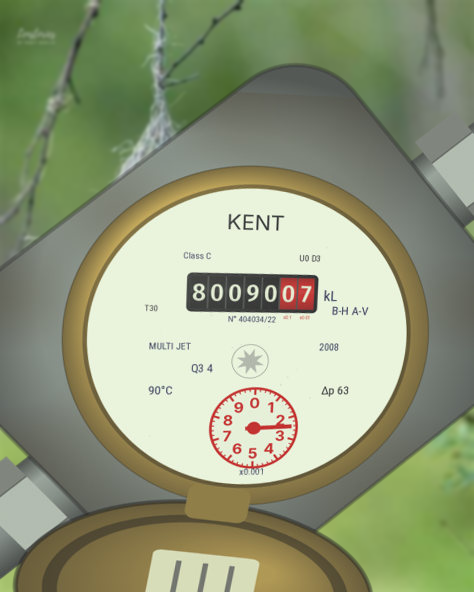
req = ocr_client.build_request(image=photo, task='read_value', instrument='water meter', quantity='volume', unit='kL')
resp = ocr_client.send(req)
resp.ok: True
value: 80090.072 kL
